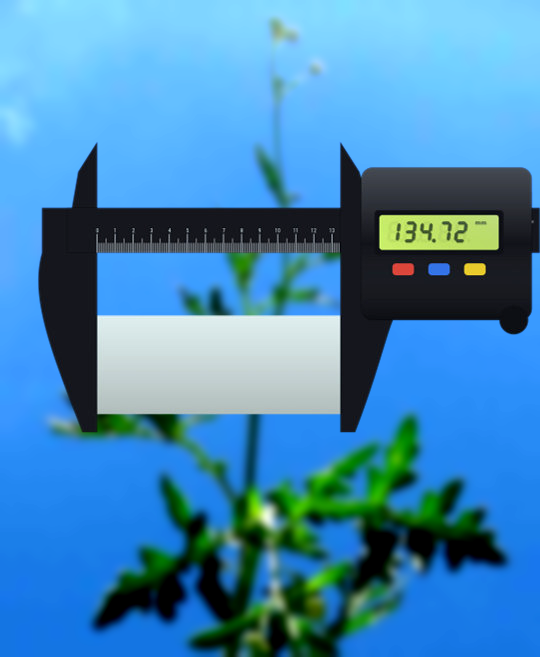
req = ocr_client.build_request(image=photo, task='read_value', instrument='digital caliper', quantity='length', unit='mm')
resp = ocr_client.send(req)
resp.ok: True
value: 134.72 mm
